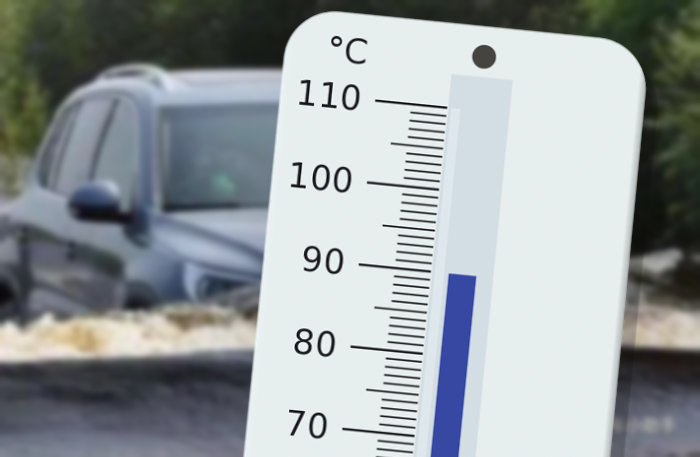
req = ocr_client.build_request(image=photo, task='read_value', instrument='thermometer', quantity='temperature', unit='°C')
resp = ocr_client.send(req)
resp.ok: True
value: 90 °C
